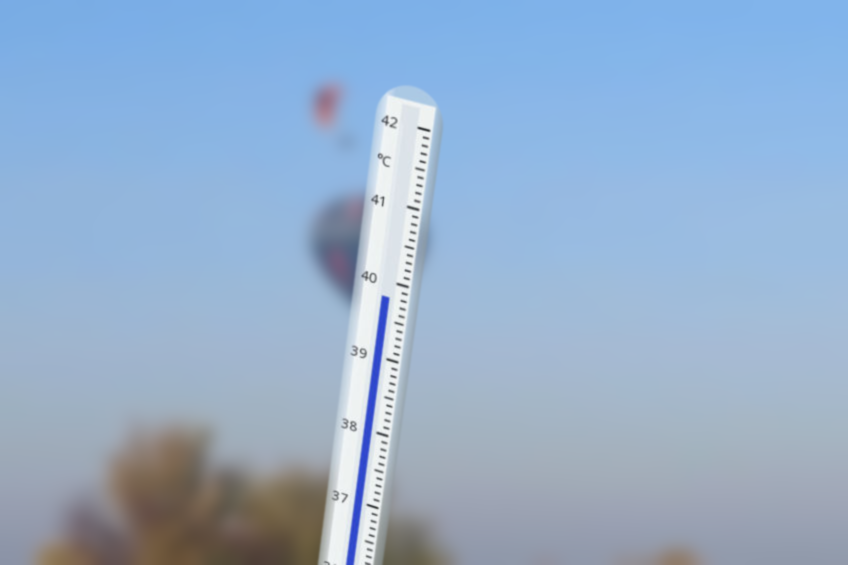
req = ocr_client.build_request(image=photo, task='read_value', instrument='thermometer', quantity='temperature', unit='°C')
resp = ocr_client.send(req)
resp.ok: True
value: 39.8 °C
